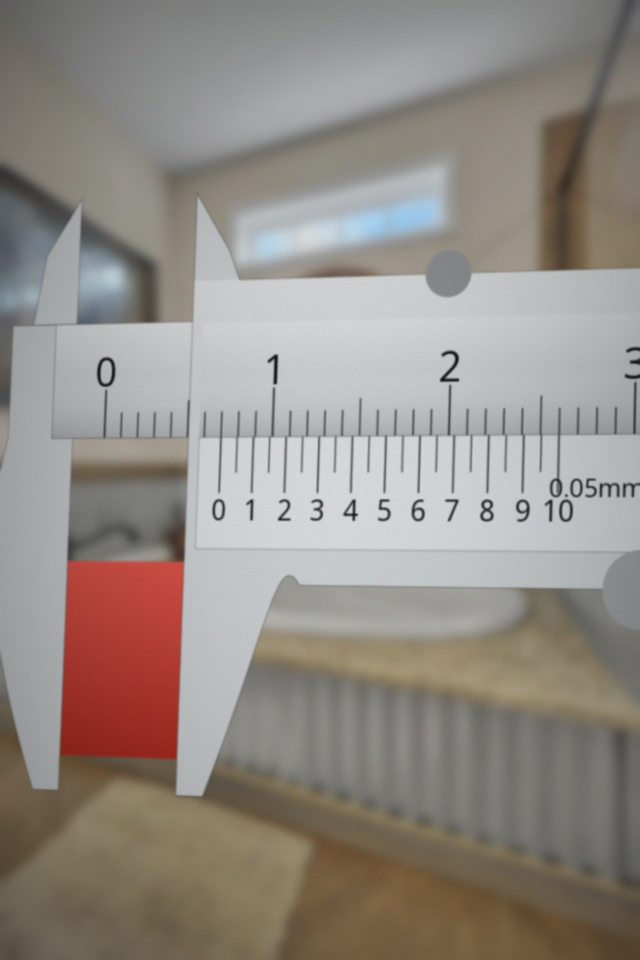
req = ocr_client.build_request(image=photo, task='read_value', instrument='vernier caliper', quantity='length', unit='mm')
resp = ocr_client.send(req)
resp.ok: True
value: 7.0 mm
